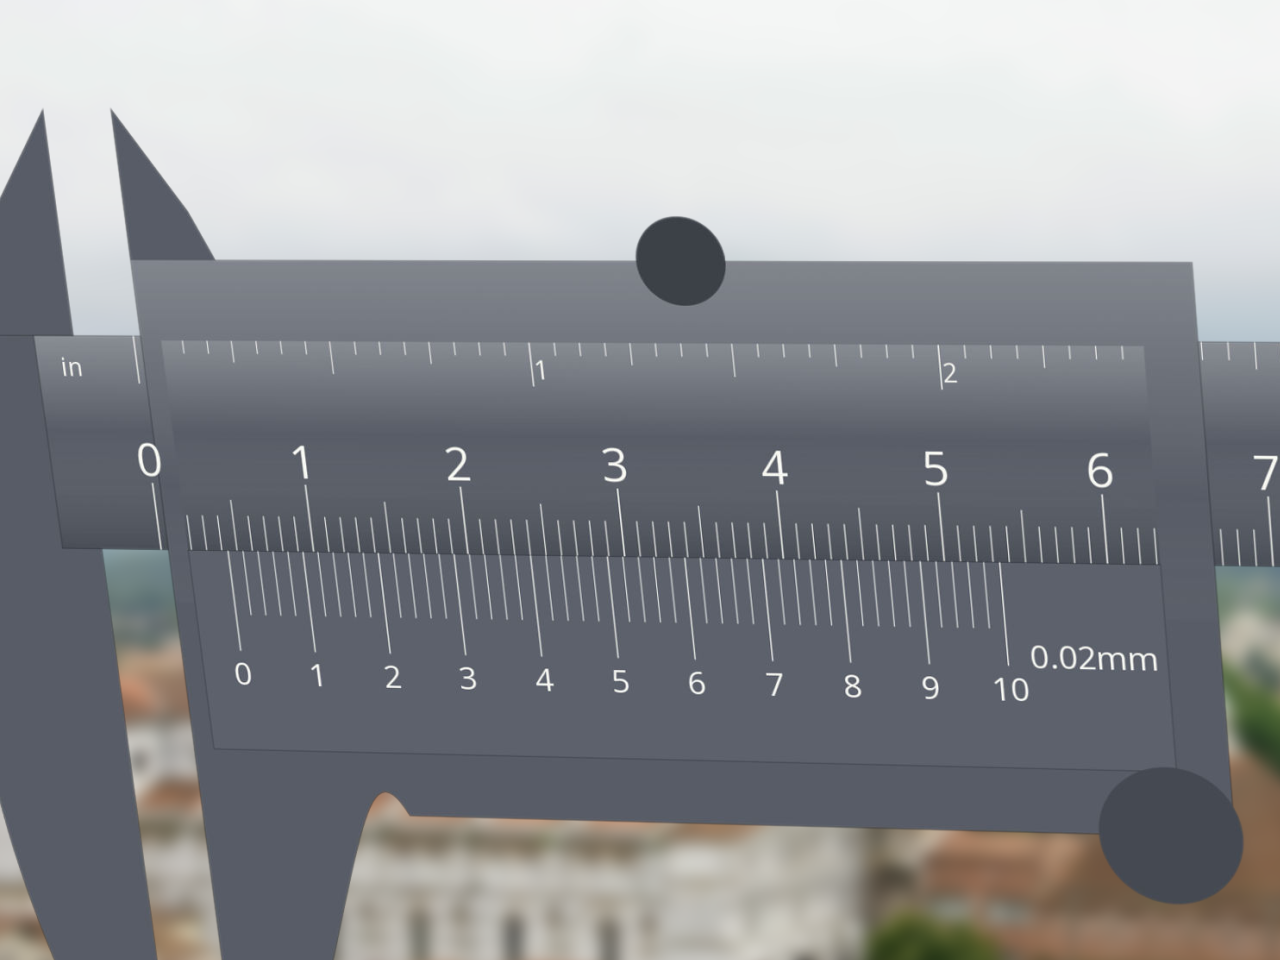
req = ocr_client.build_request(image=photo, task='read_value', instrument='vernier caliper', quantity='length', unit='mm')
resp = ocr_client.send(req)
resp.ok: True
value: 4.4 mm
